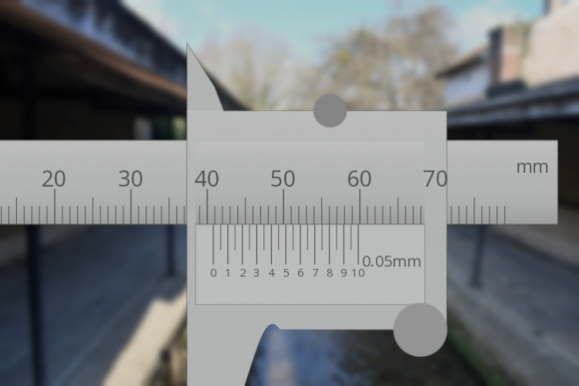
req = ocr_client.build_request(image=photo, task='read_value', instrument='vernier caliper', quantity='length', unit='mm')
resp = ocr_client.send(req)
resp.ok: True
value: 40.8 mm
